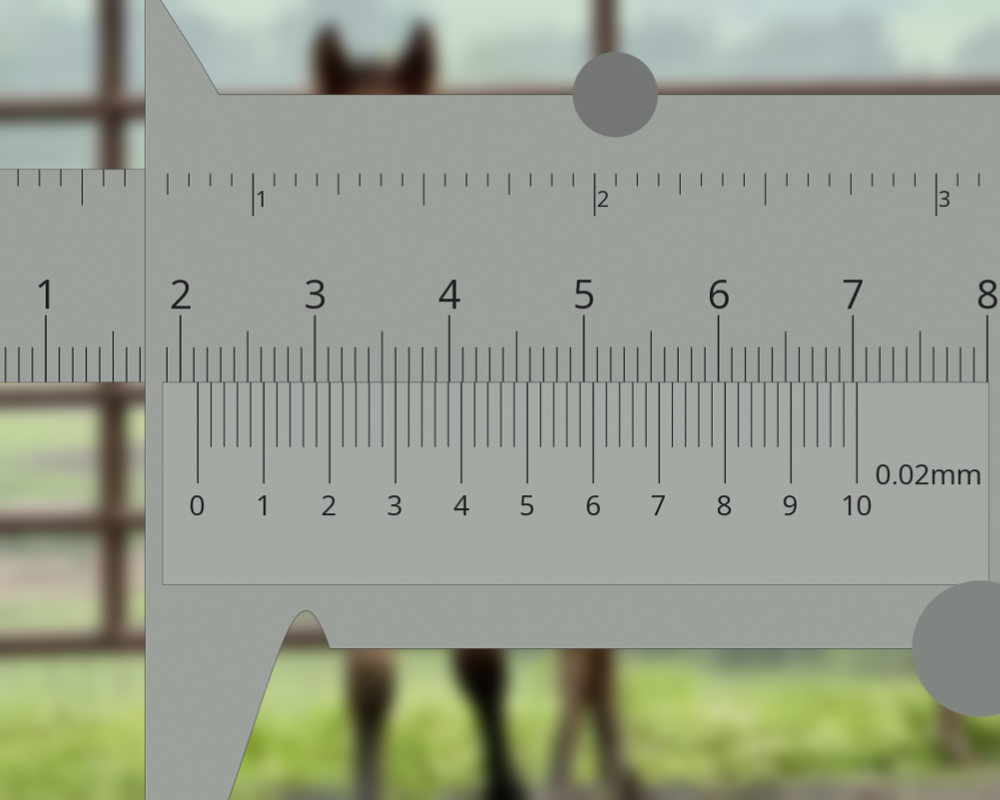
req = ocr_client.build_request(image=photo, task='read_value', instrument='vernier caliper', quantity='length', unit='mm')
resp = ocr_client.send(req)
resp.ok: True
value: 21.3 mm
